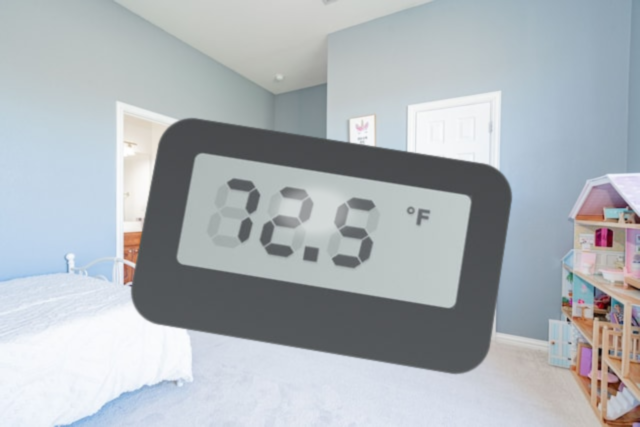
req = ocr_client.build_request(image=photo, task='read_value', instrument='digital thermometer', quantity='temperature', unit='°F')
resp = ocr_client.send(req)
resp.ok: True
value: 72.5 °F
